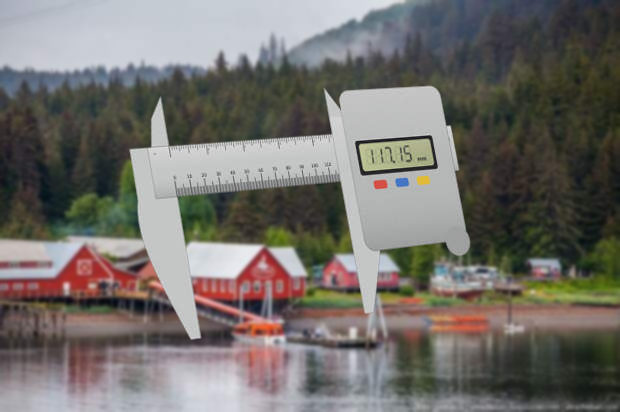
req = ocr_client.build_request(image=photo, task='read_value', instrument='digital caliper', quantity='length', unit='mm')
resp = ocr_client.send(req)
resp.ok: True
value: 117.15 mm
